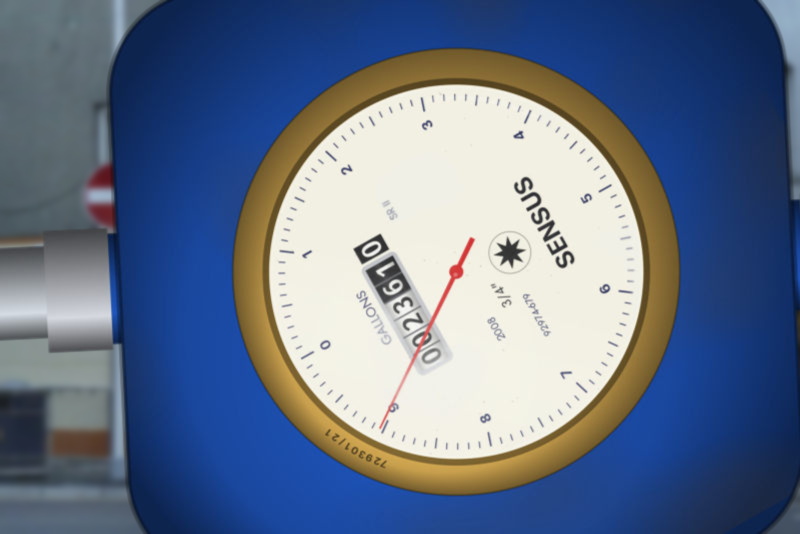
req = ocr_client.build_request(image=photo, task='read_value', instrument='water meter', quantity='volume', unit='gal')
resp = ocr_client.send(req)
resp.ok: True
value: 23609.0 gal
